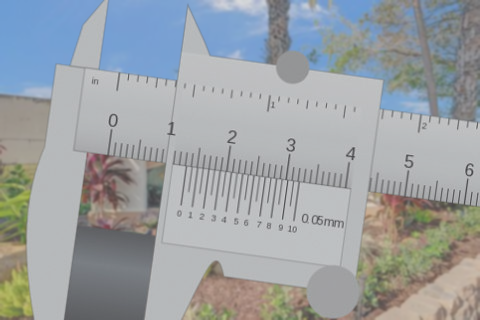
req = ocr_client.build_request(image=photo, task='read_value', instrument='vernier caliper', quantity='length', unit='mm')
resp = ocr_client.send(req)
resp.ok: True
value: 13.2 mm
